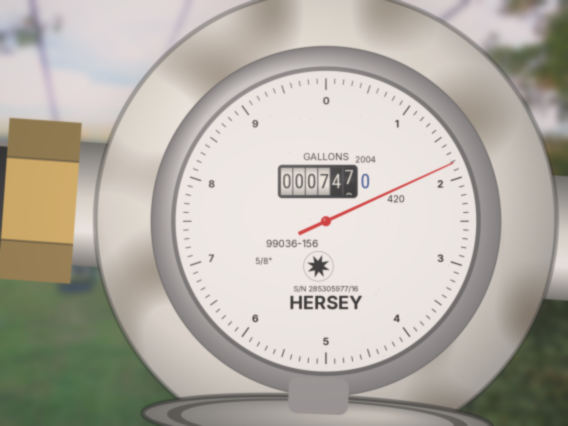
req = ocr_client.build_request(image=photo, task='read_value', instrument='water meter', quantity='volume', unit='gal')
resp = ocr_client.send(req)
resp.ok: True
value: 7471.8 gal
